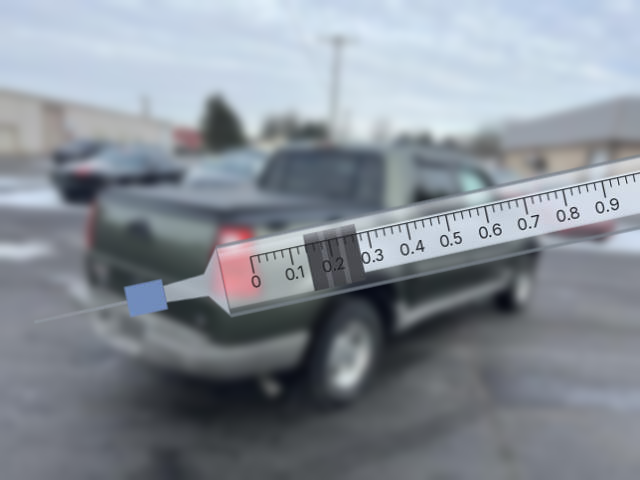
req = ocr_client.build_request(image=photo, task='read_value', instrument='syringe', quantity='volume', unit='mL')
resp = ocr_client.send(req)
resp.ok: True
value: 0.14 mL
